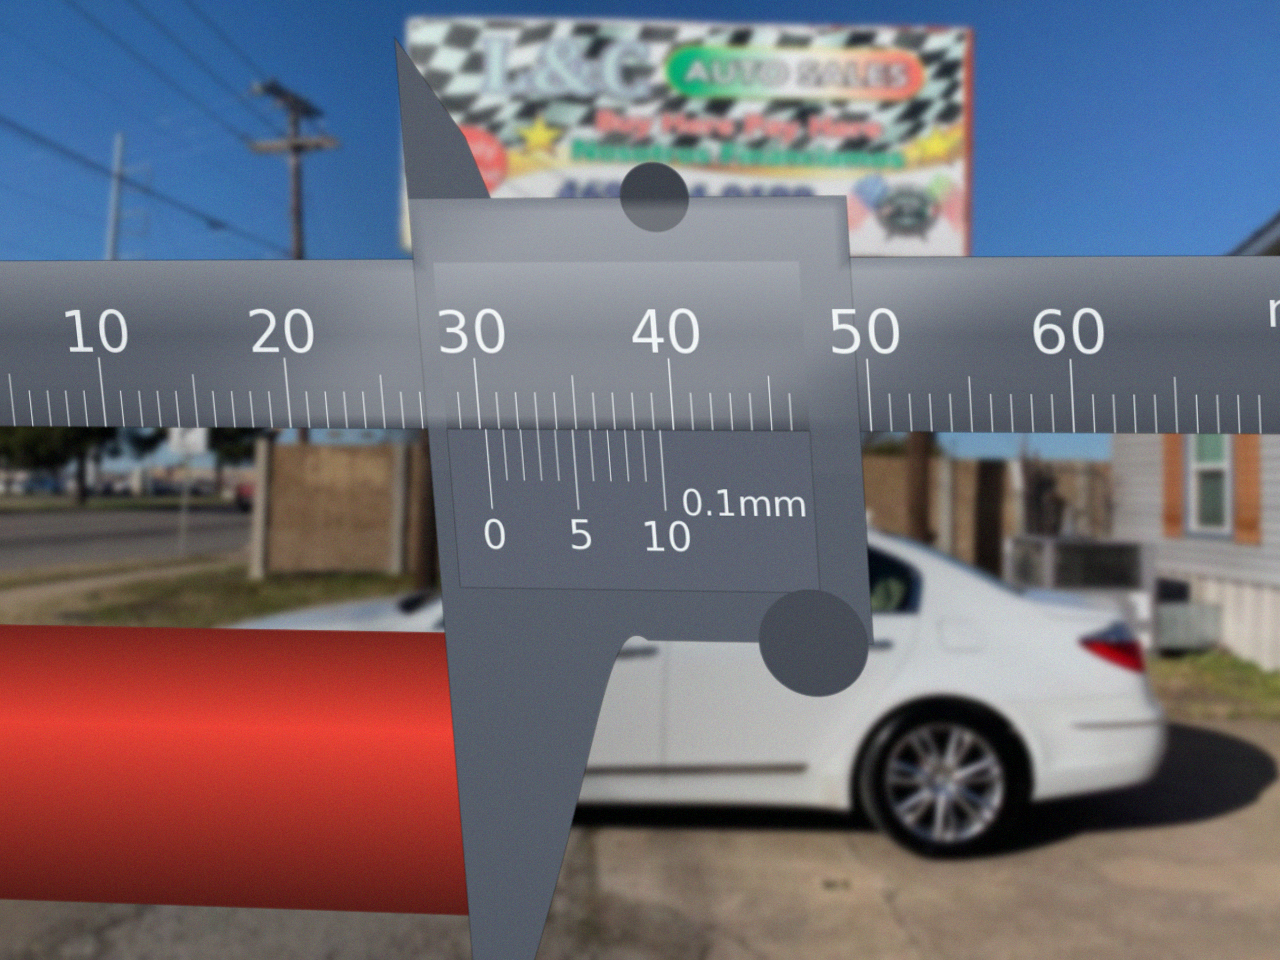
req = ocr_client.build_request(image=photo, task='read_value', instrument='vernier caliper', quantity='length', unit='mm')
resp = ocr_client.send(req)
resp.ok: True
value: 30.3 mm
